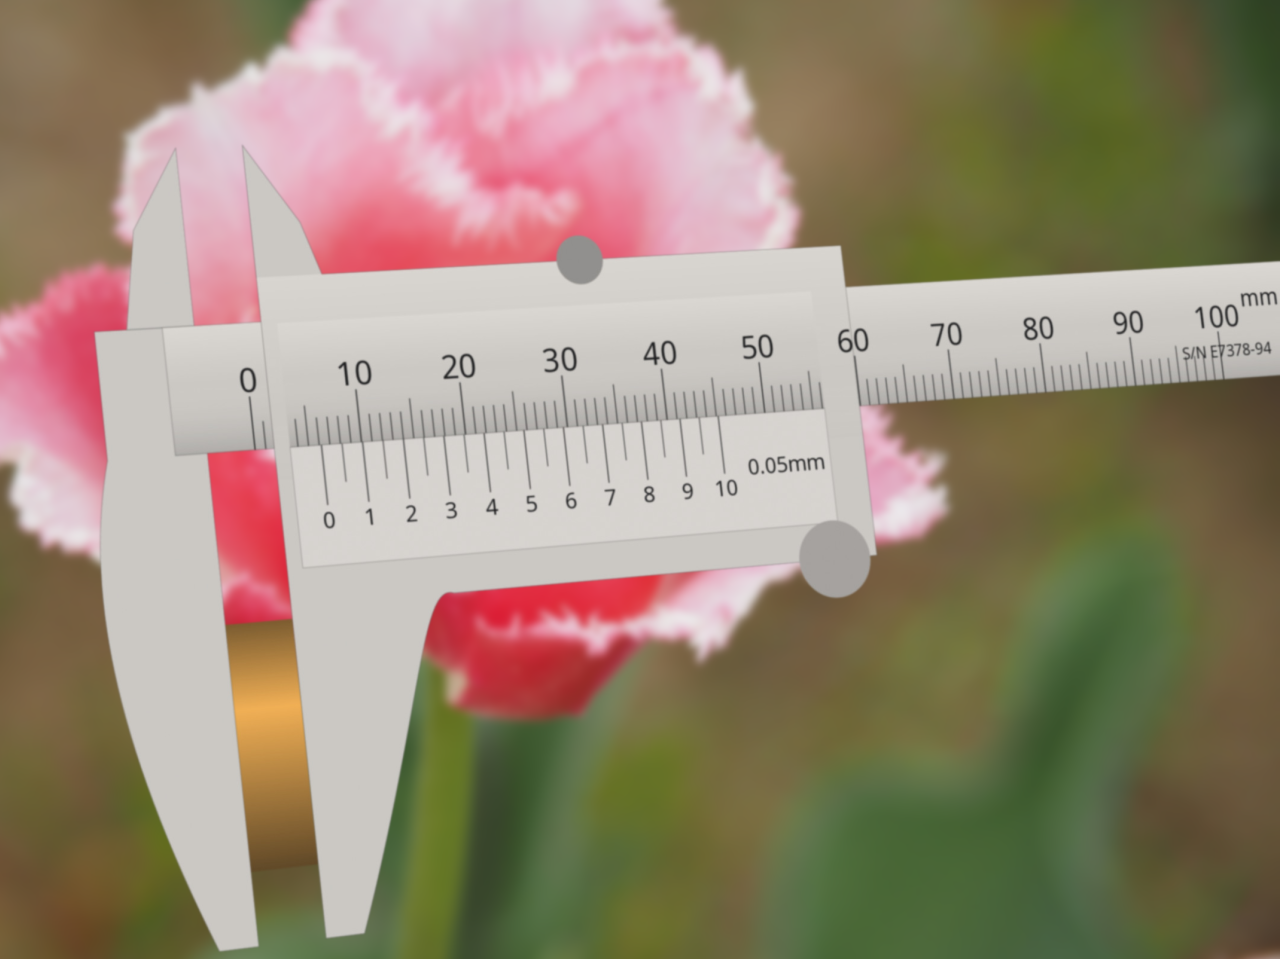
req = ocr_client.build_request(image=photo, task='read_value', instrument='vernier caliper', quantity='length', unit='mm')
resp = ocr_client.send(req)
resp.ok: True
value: 6.2 mm
